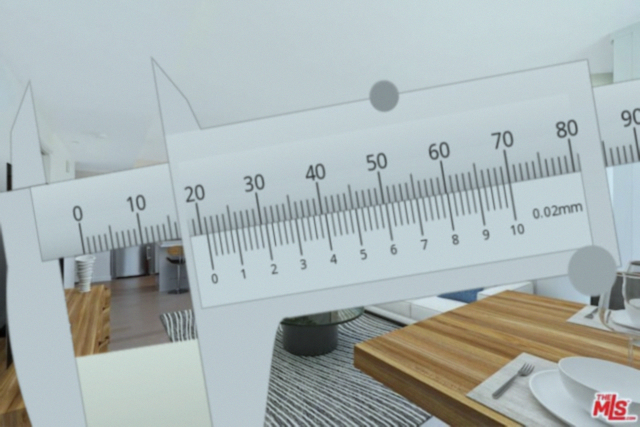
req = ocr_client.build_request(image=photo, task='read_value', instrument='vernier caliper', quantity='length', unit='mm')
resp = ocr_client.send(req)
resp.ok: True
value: 21.0 mm
